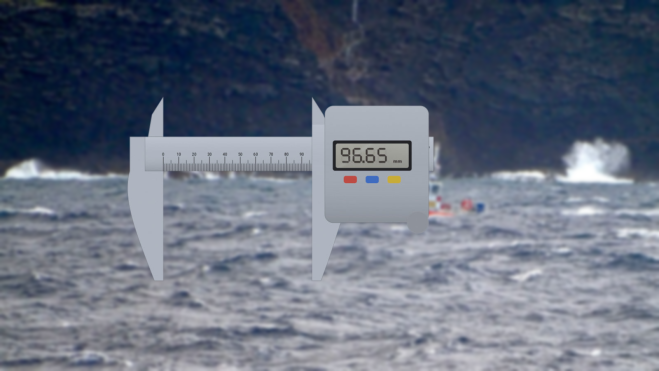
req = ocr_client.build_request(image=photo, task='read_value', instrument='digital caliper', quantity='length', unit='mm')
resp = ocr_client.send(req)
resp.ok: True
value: 96.65 mm
